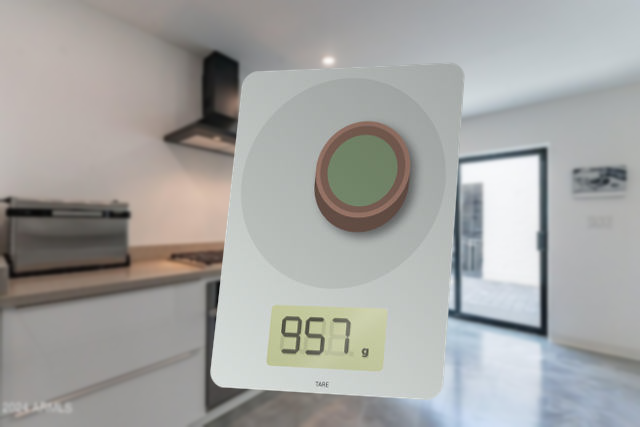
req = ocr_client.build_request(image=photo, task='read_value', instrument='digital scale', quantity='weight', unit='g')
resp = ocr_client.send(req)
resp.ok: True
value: 957 g
